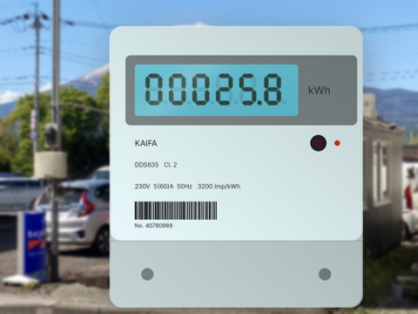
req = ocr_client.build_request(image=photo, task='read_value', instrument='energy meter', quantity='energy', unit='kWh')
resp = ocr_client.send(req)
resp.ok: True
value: 25.8 kWh
